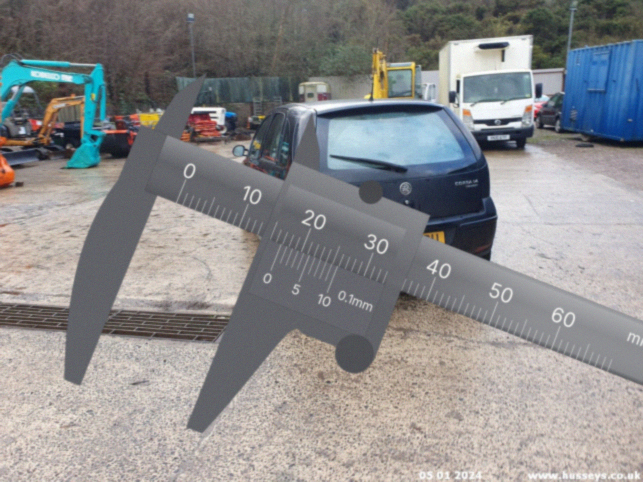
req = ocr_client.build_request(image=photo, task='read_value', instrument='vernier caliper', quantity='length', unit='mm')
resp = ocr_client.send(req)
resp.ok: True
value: 16.8 mm
